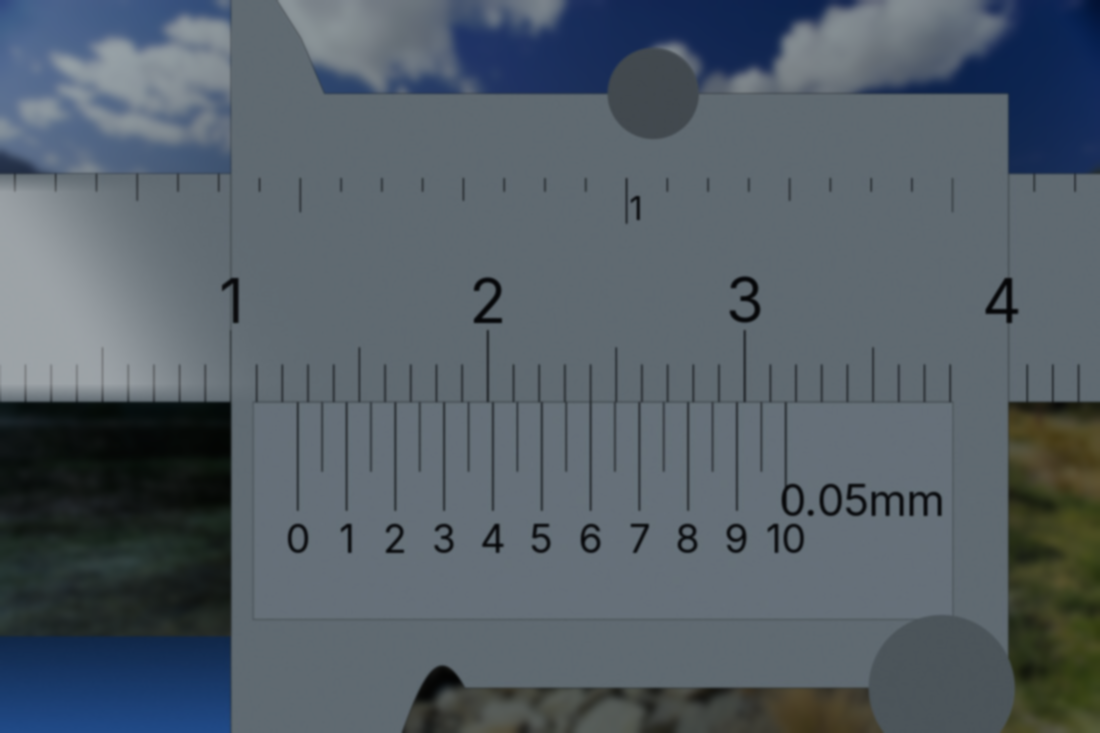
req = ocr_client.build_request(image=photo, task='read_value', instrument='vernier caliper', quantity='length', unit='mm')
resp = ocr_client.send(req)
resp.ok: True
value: 12.6 mm
